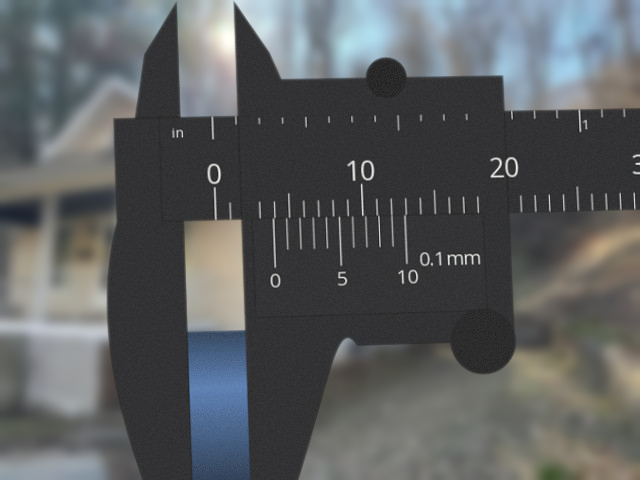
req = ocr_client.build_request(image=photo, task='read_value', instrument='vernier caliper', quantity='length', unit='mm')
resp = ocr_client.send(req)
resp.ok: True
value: 3.9 mm
